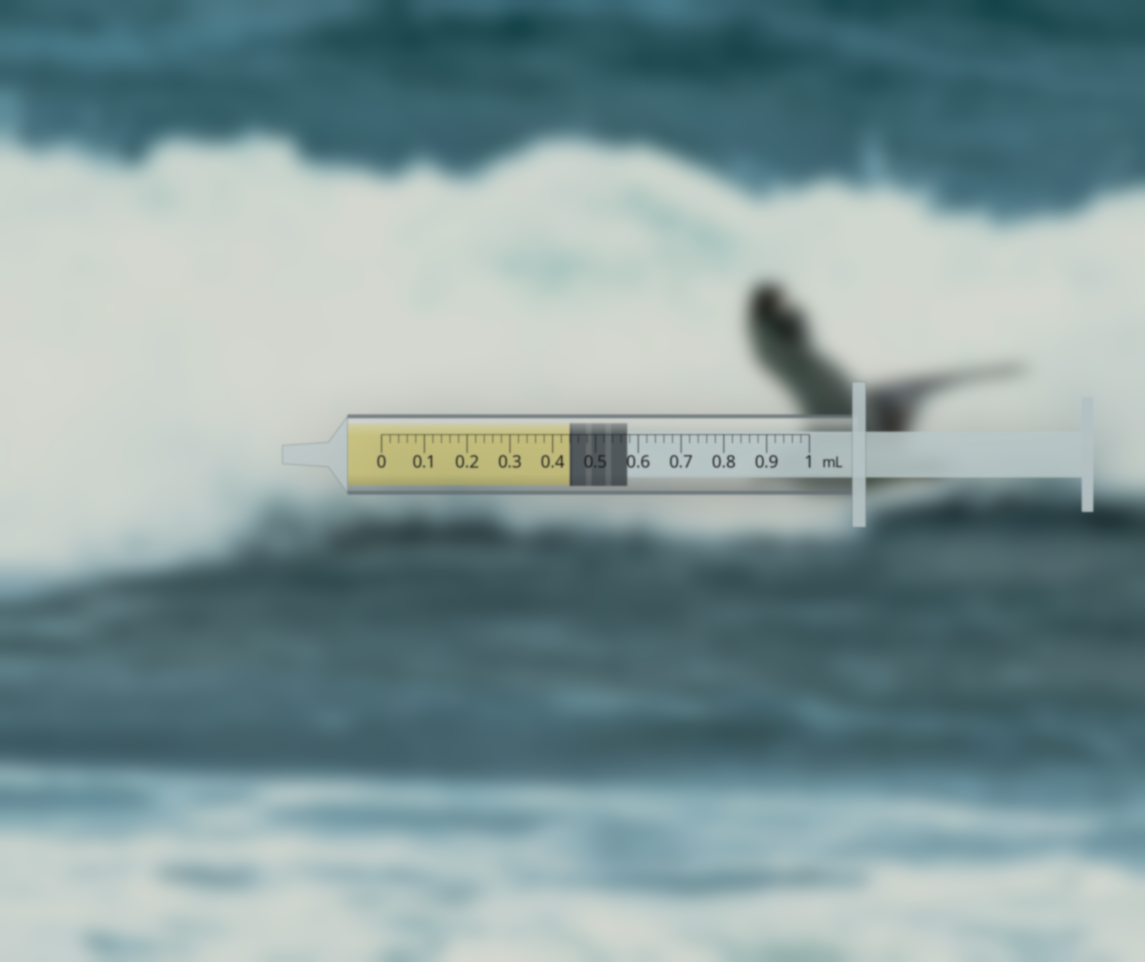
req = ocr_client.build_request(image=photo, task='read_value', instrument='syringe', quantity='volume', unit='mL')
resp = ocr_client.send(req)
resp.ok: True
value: 0.44 mL
